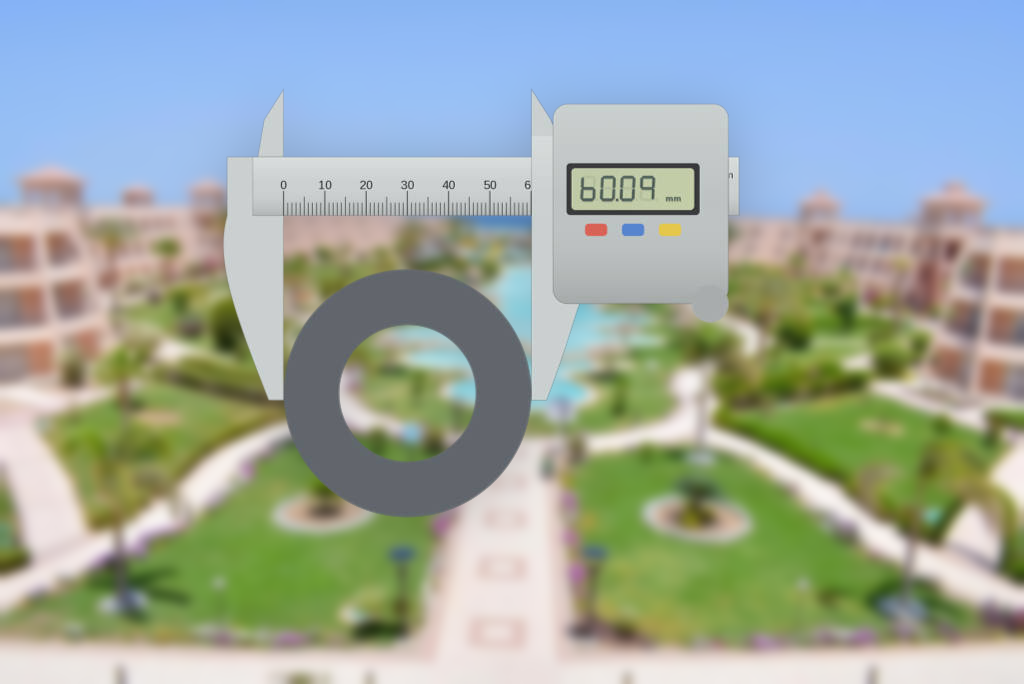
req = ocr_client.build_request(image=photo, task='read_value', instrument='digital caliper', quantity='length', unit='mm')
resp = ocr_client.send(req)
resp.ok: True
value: 60.09 mm
